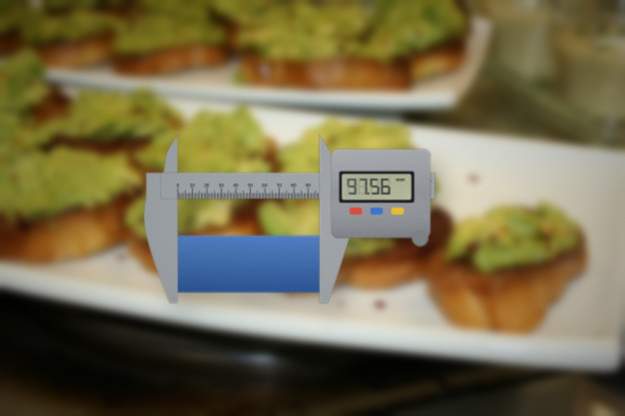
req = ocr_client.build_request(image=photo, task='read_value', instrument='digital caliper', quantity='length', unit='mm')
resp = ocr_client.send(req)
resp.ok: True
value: 97.56 mm
